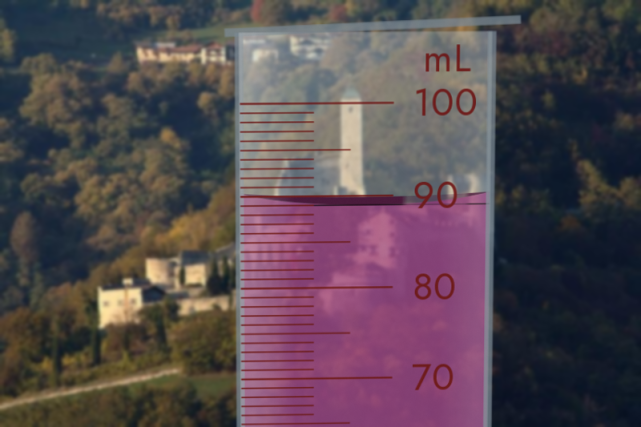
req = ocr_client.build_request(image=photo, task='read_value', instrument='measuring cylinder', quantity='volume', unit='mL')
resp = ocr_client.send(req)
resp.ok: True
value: 89 mL
